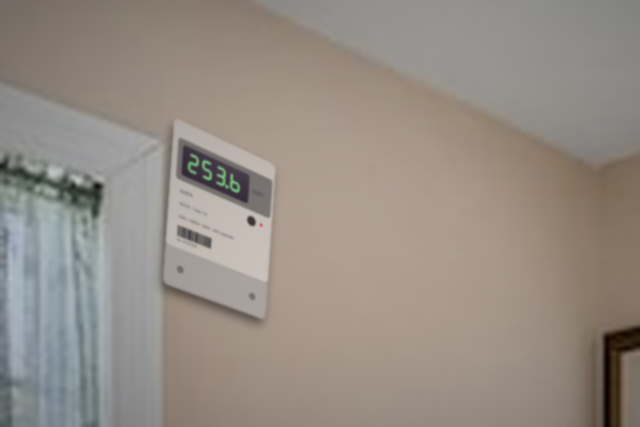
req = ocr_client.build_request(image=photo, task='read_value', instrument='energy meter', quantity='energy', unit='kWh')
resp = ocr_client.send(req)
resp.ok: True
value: 253.6 kWh
